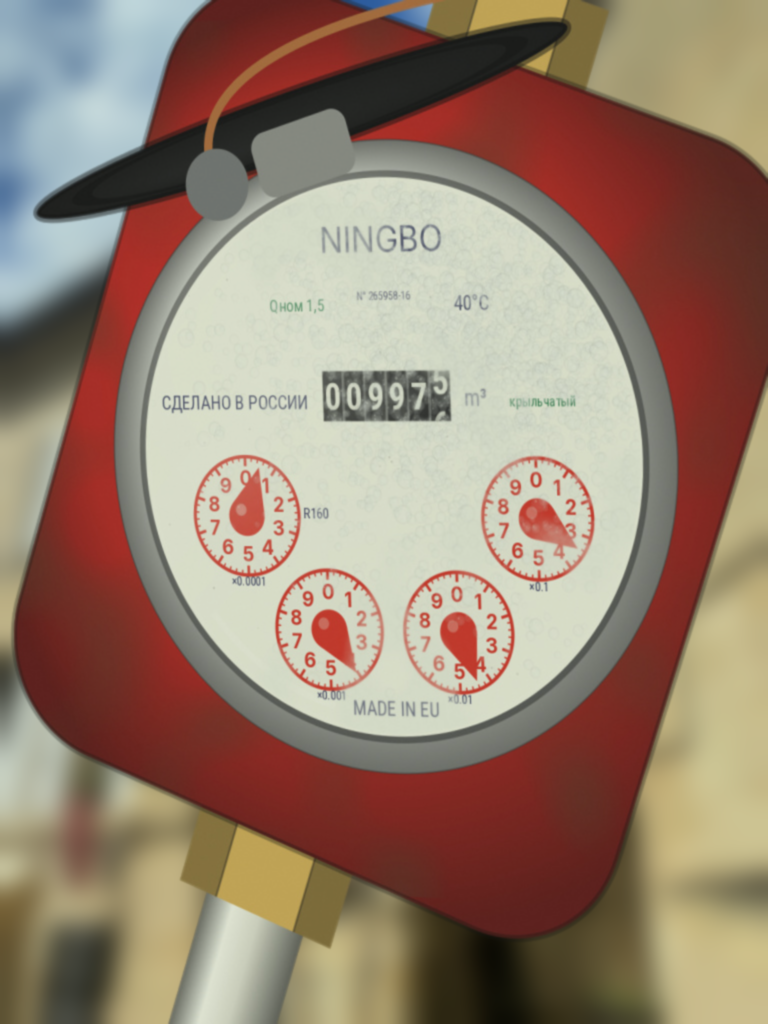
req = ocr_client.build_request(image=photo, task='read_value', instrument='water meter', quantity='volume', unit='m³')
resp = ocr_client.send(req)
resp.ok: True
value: 9975.3440 m³
